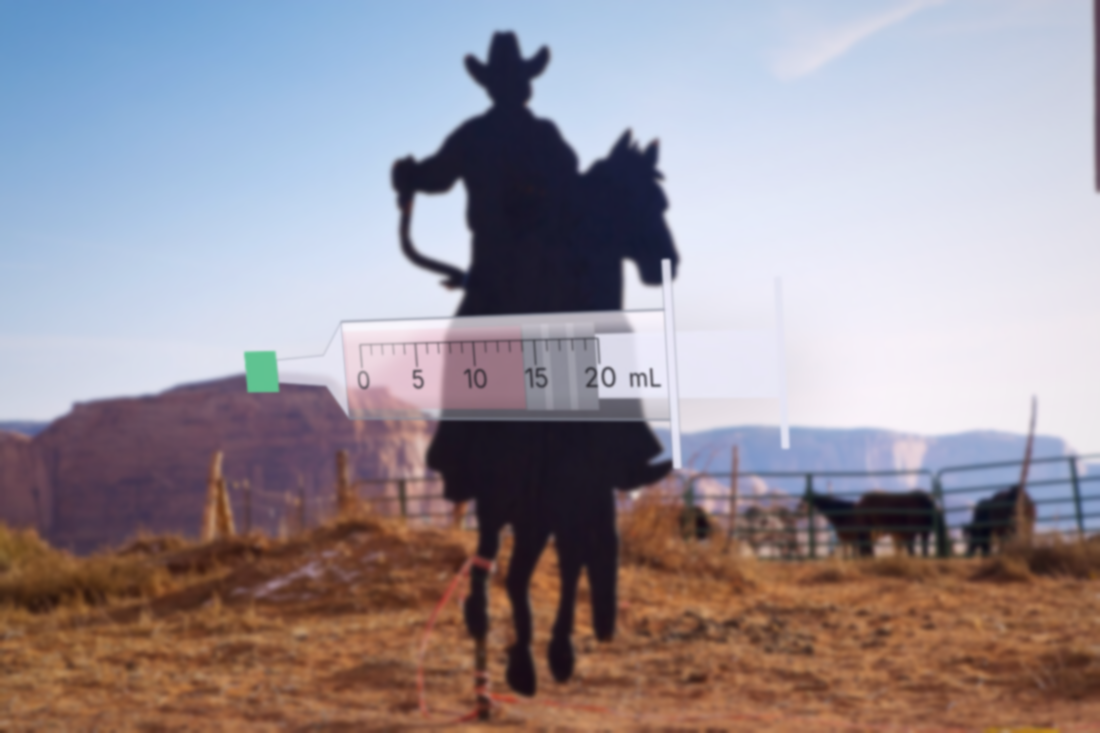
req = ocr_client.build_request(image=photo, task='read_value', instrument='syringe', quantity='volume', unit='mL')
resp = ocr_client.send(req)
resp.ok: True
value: 14 mL
